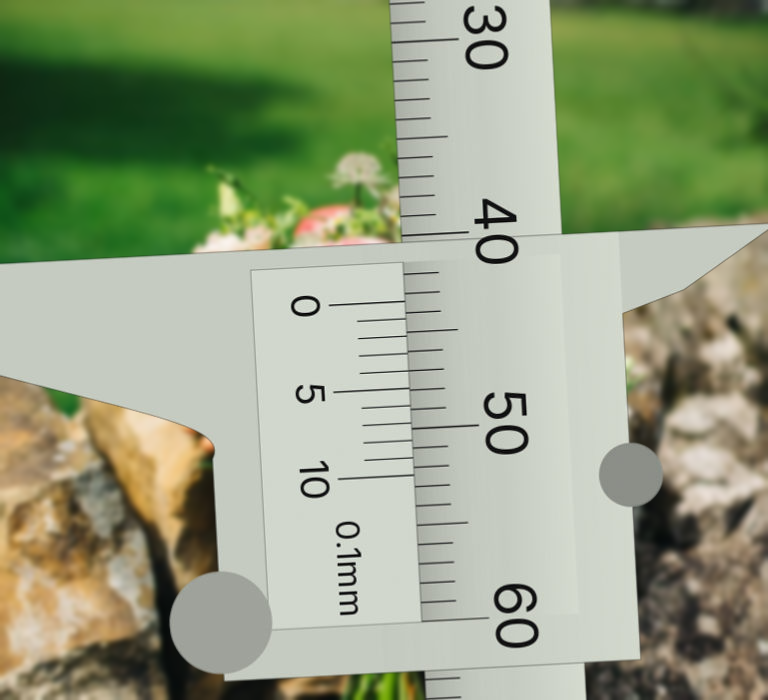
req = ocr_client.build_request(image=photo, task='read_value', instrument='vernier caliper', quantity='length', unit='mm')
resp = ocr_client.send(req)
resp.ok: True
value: 43.4 mm
